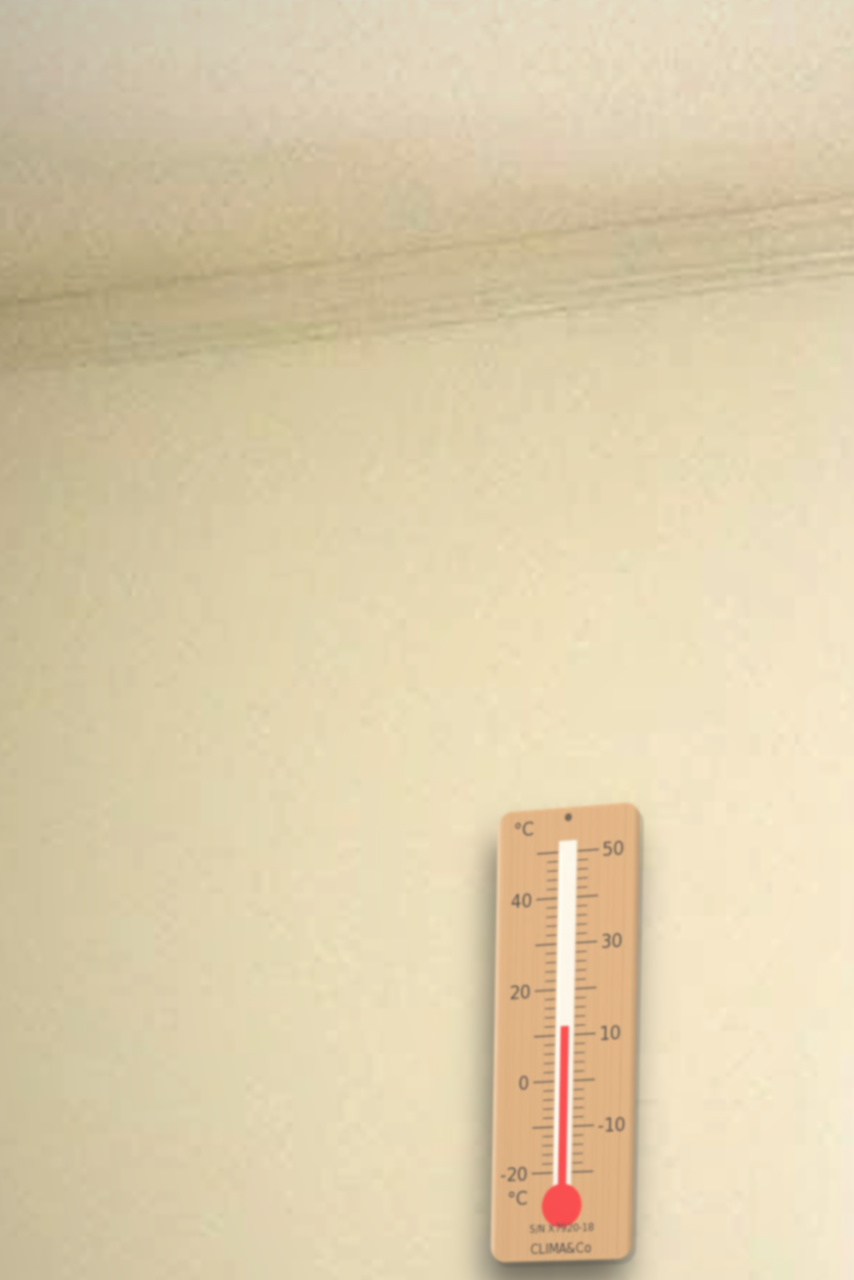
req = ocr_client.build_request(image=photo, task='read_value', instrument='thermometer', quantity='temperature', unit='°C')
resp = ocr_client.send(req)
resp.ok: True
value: 12 °C
